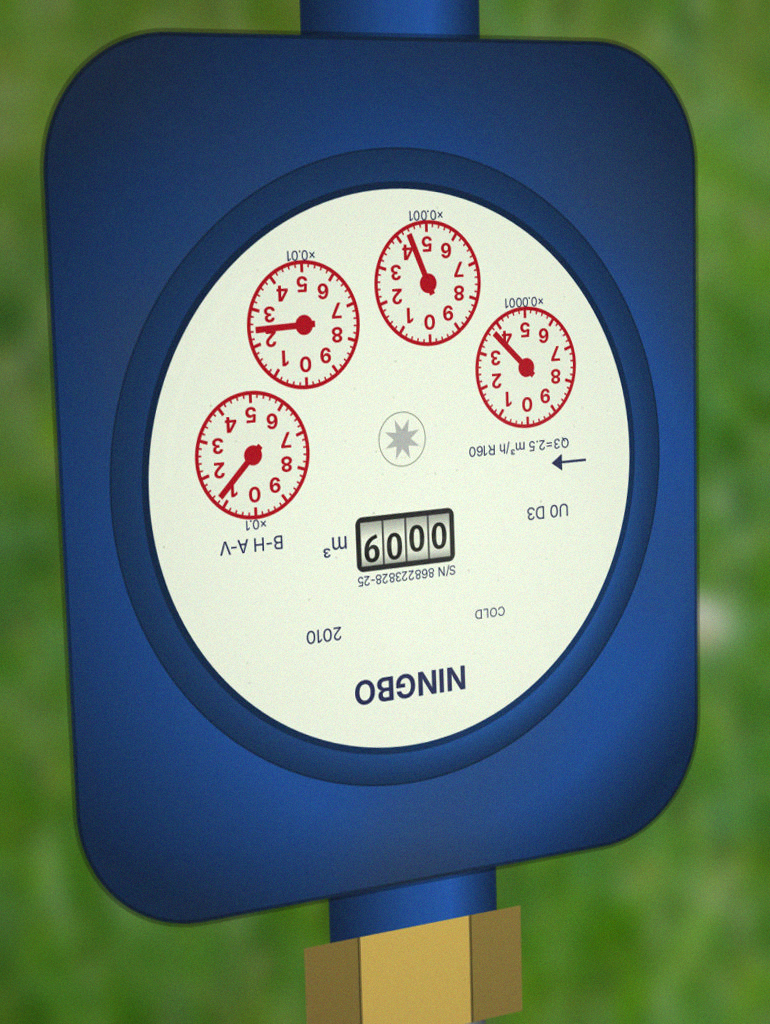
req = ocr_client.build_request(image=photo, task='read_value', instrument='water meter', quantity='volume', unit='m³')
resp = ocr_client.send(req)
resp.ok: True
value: 9.1243 m³
